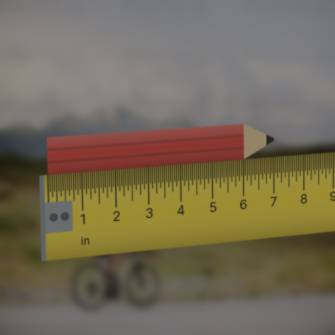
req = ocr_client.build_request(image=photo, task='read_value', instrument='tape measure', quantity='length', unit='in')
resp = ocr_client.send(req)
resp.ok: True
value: 7 in
